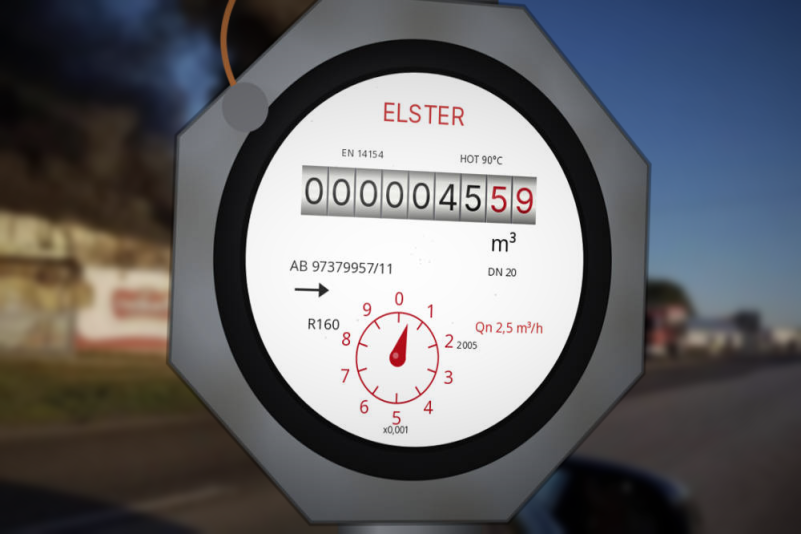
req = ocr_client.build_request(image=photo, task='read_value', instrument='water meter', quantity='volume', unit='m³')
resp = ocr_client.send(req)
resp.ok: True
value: 45.590 m³
